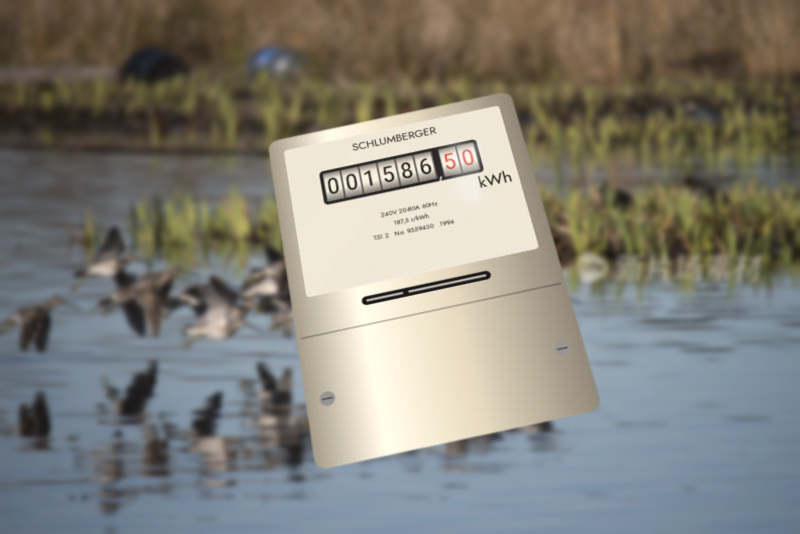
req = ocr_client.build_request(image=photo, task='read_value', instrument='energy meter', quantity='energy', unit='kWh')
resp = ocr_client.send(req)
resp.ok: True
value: 1586.50 kWh
